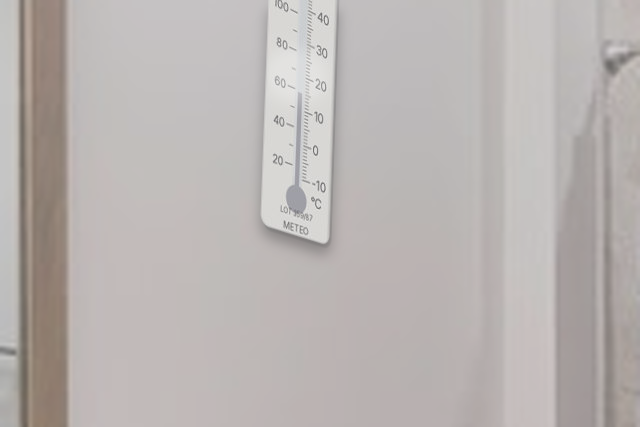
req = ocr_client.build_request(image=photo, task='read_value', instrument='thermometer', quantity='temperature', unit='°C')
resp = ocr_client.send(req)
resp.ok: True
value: 15 °C
